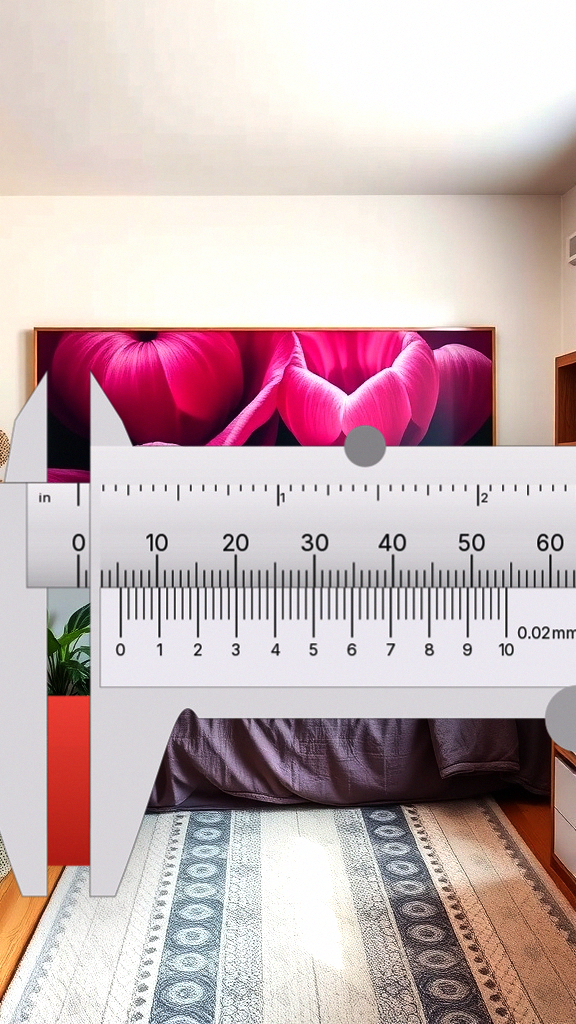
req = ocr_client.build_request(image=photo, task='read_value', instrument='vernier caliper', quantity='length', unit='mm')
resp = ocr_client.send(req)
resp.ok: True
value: 5.4 mm
